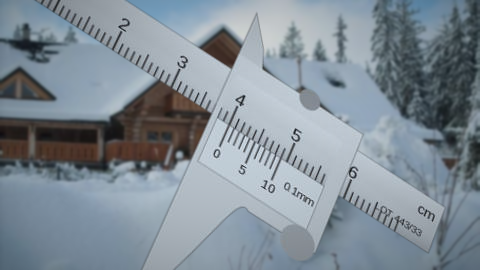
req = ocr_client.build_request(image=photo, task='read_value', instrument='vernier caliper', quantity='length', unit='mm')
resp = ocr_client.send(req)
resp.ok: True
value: 40.0 mm
